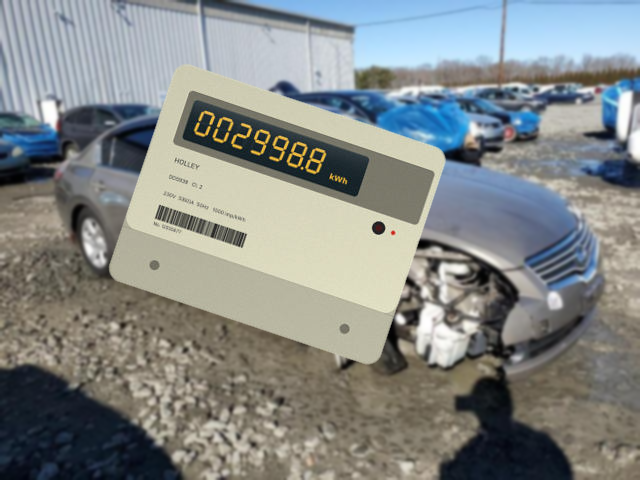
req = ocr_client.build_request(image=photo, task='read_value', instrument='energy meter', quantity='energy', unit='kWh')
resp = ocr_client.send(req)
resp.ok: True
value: 2998.8 kWh
